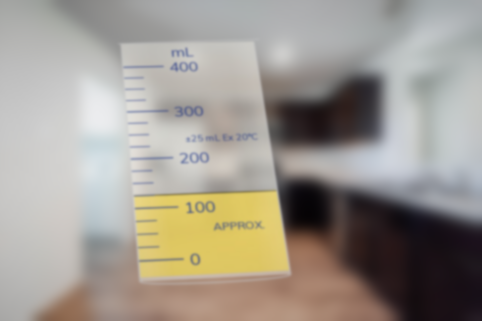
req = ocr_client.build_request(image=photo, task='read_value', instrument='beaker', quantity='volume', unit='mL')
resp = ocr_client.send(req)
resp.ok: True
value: 125 mL
